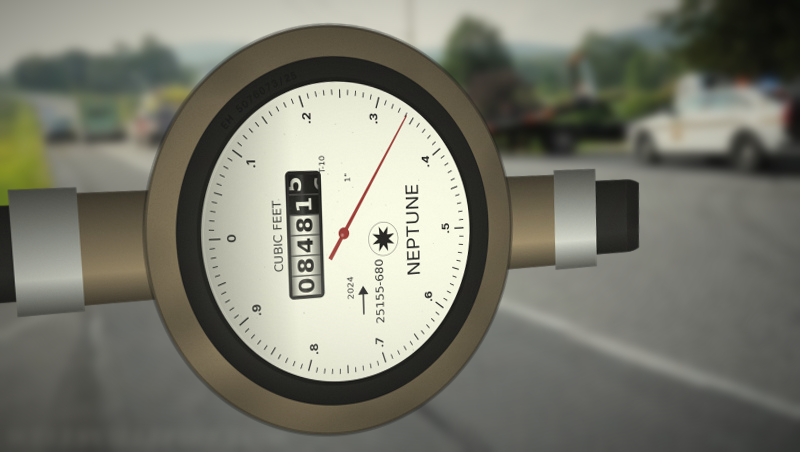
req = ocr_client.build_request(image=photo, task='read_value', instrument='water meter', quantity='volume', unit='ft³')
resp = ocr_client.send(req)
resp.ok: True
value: 84815.34 ft³
